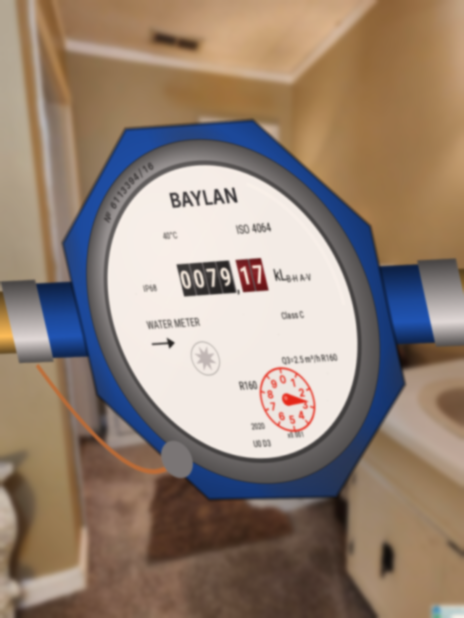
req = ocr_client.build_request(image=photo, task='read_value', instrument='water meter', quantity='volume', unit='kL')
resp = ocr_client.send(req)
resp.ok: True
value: 79.172 kL
